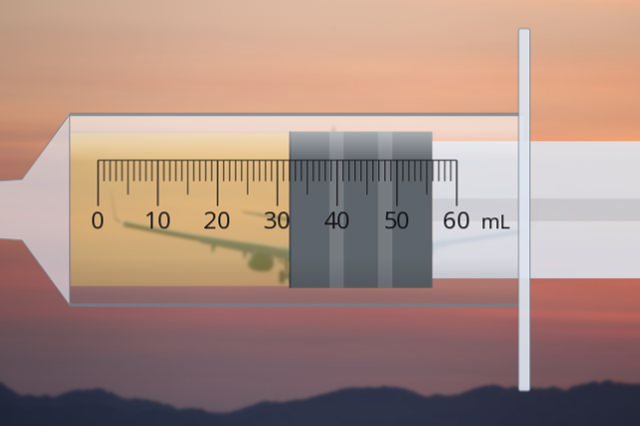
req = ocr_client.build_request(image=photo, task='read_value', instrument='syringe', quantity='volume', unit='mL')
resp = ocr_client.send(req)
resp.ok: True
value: 32 mL
